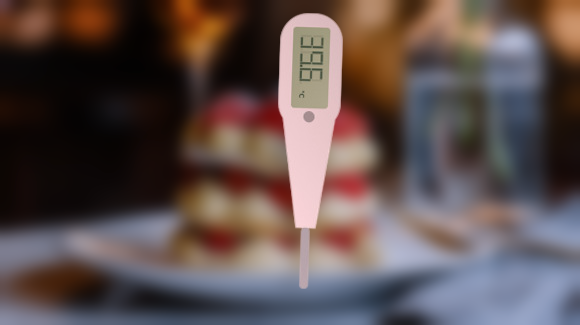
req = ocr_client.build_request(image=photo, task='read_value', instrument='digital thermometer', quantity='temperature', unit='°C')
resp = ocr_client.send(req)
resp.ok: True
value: 39.6 °C
